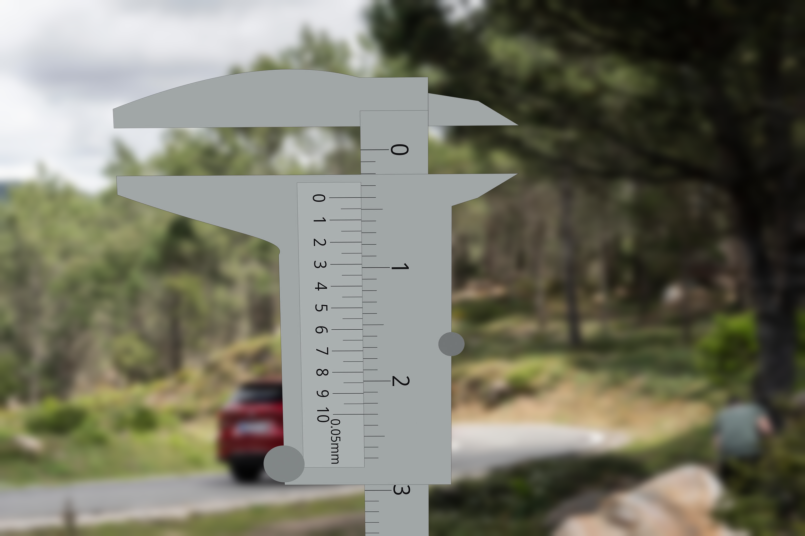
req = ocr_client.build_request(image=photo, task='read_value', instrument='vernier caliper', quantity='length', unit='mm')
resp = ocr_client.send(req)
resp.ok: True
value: 4.0 mm
